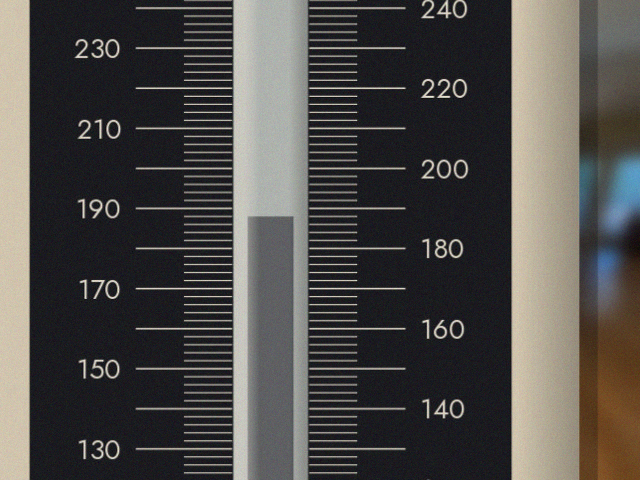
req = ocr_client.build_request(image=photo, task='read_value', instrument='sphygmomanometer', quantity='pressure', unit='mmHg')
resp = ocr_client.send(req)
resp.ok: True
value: 188 mmHg
